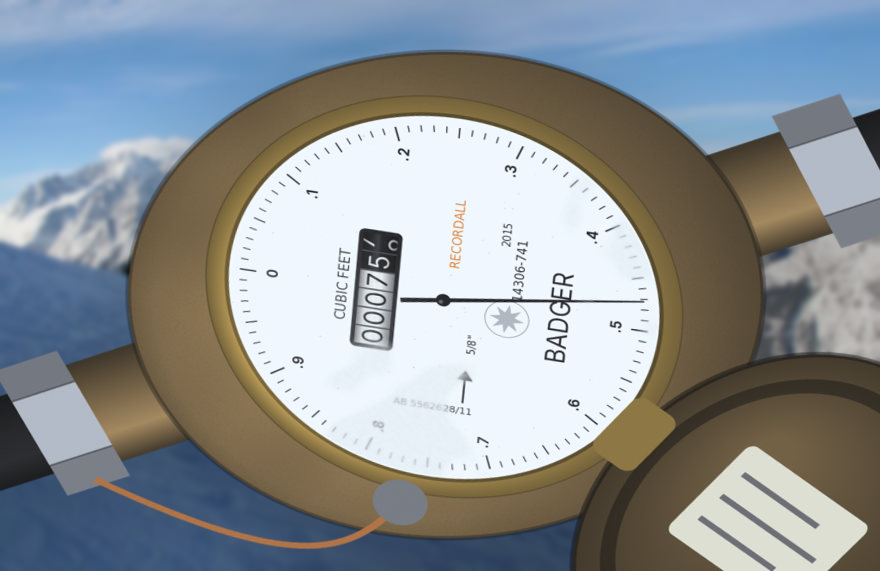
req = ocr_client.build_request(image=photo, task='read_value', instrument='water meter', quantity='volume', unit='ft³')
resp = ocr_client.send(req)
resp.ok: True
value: 757.47 ft³
